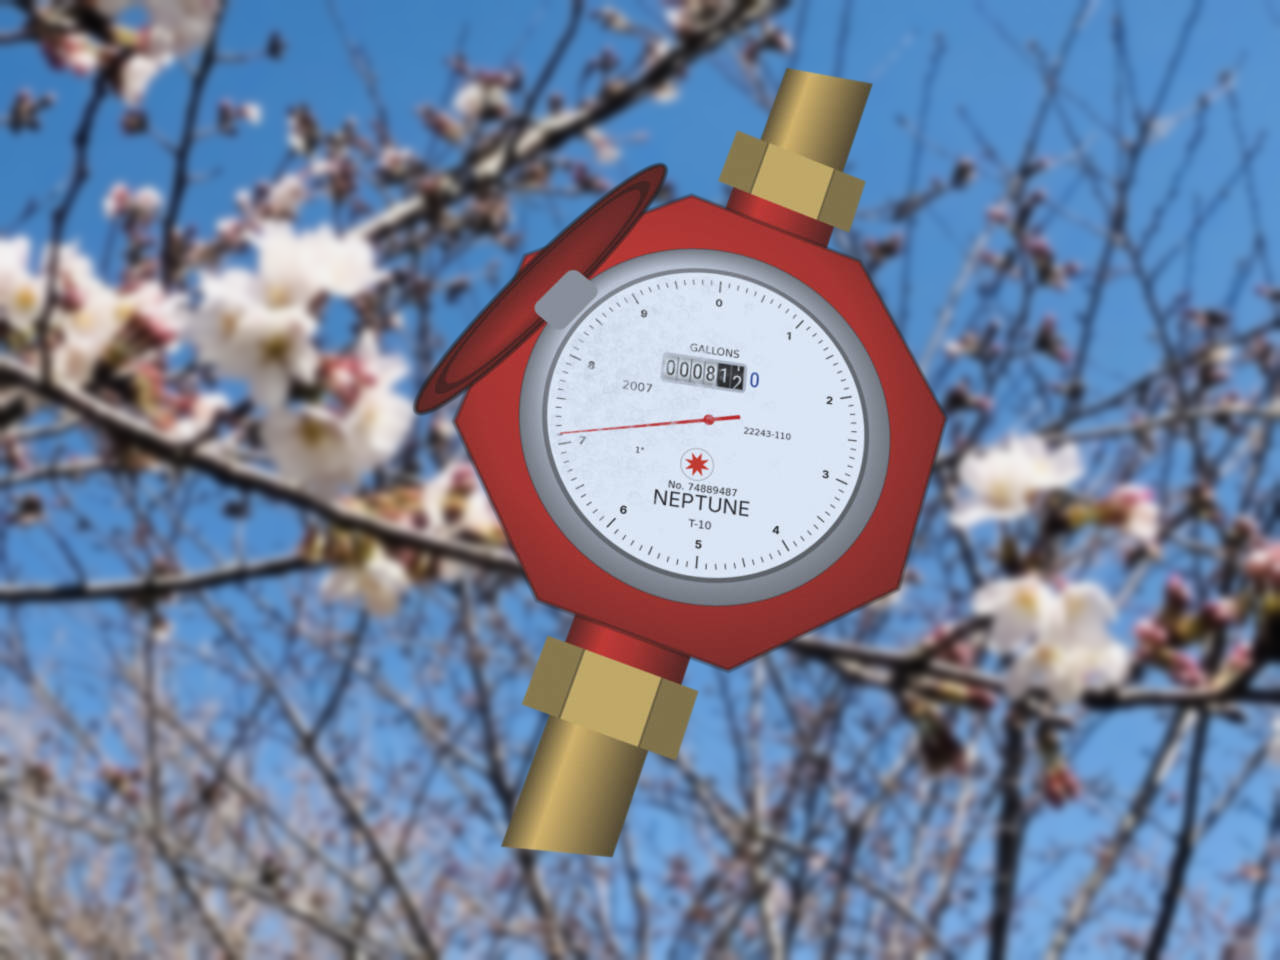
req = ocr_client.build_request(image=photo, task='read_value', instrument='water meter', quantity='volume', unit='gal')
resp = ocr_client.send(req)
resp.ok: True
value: 8117.1 gal
